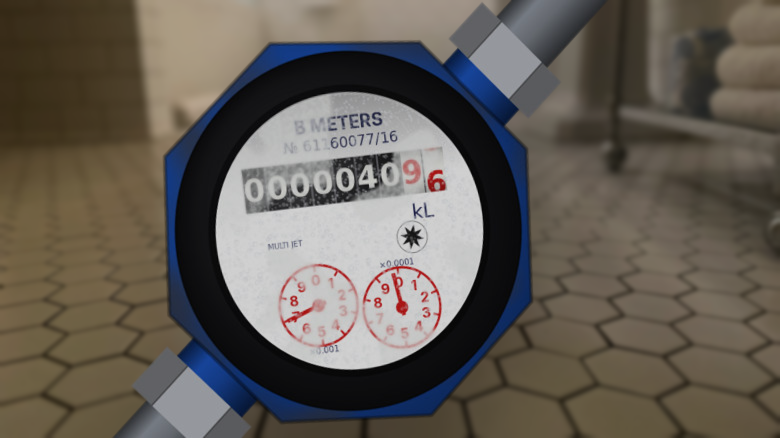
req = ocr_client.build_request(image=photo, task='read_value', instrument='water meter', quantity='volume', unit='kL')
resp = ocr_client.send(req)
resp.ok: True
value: 40.9569 kL
